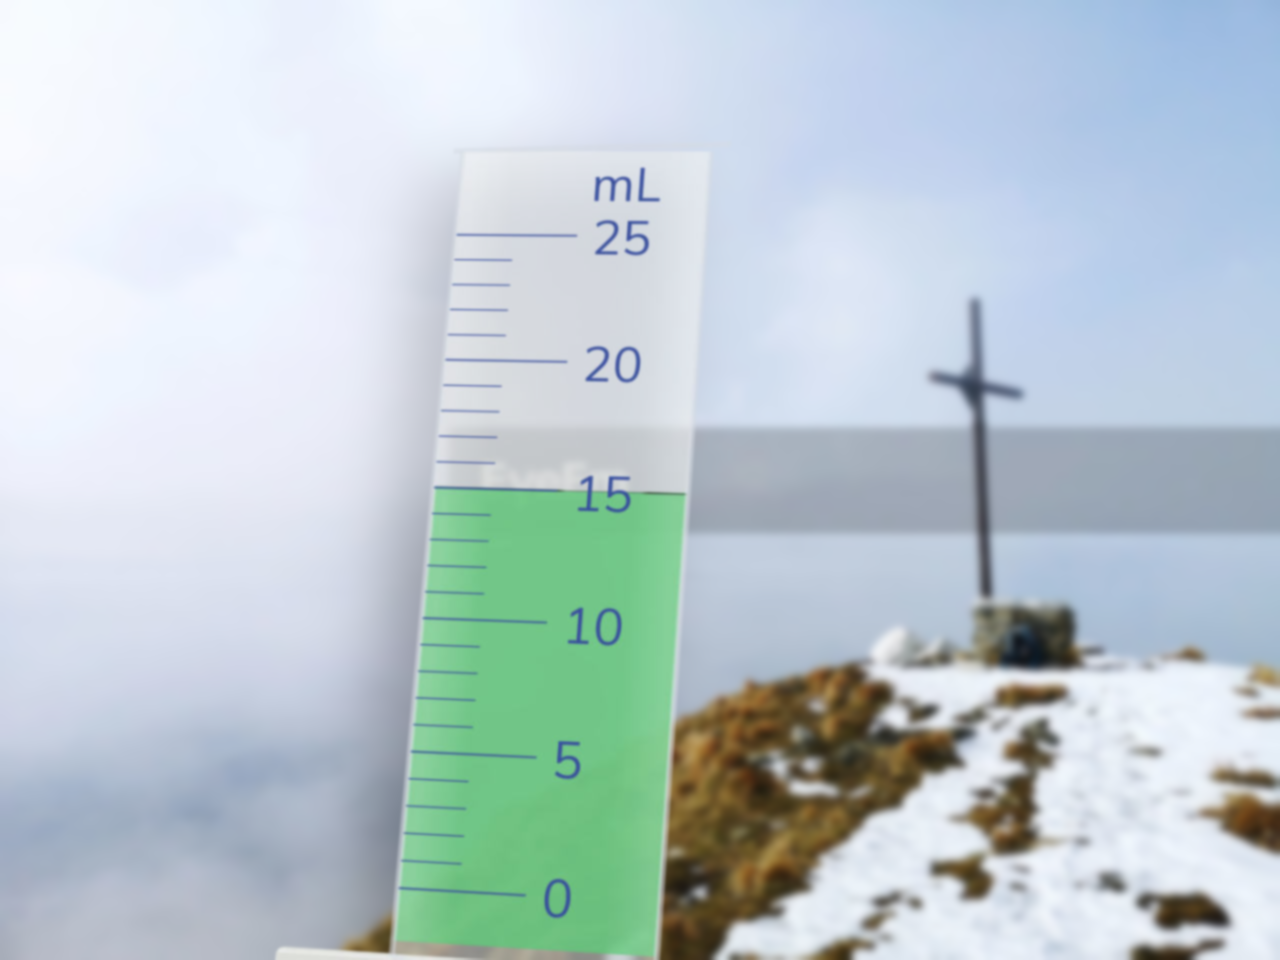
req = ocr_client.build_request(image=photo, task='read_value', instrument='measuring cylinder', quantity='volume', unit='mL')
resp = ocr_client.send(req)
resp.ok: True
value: 15 mL
